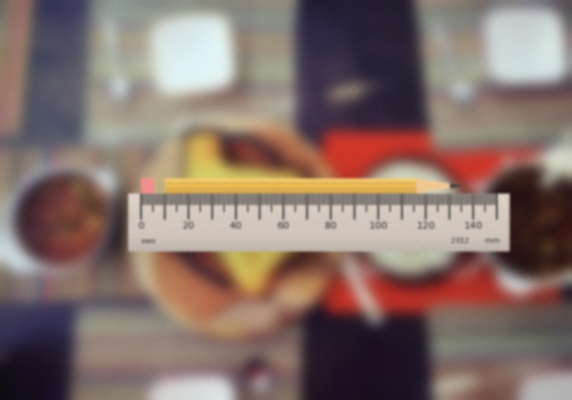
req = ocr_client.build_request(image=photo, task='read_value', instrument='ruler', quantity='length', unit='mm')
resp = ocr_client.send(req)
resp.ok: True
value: 135 mm
